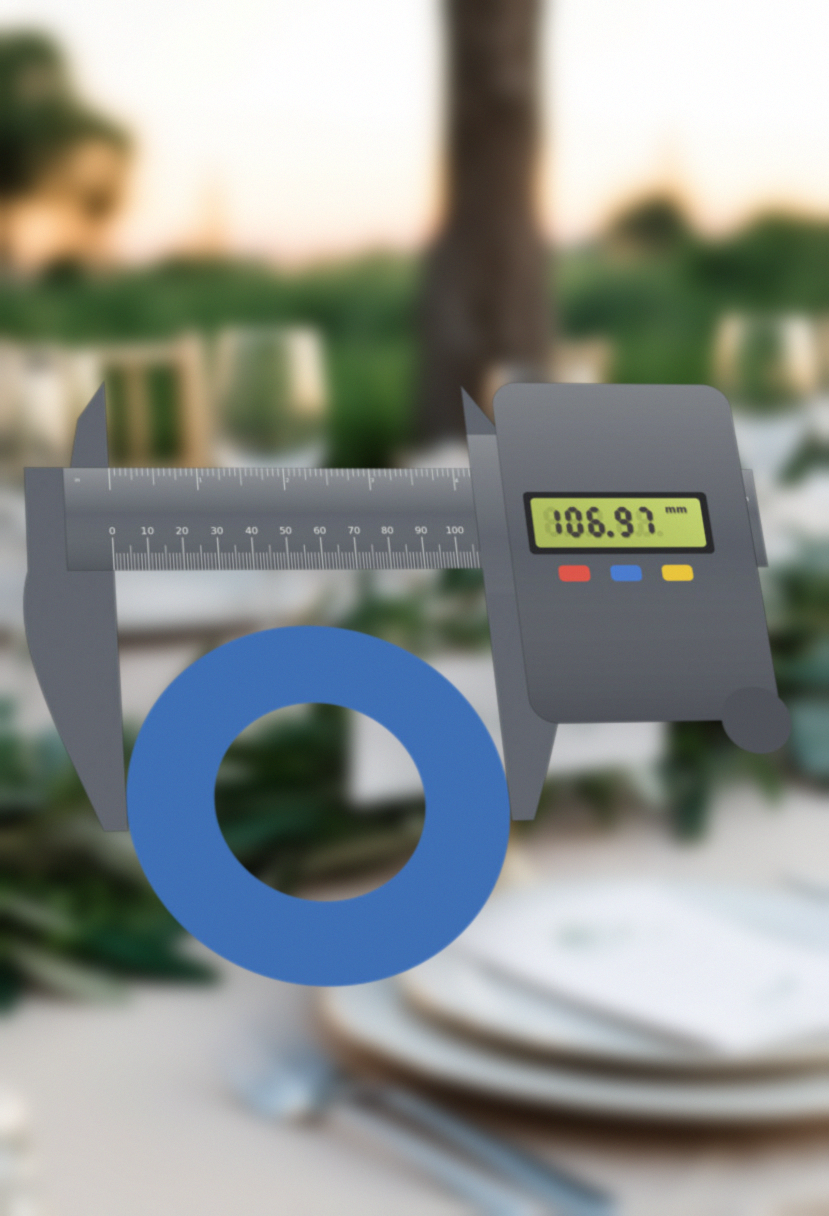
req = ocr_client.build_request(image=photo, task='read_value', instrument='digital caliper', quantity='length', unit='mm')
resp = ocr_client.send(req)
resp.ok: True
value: 106.97 mm
